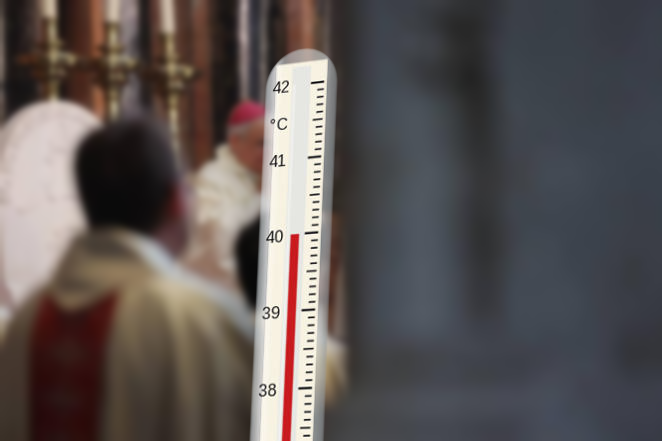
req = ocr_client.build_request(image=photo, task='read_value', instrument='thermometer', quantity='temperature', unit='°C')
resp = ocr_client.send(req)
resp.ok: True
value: 40 °C
